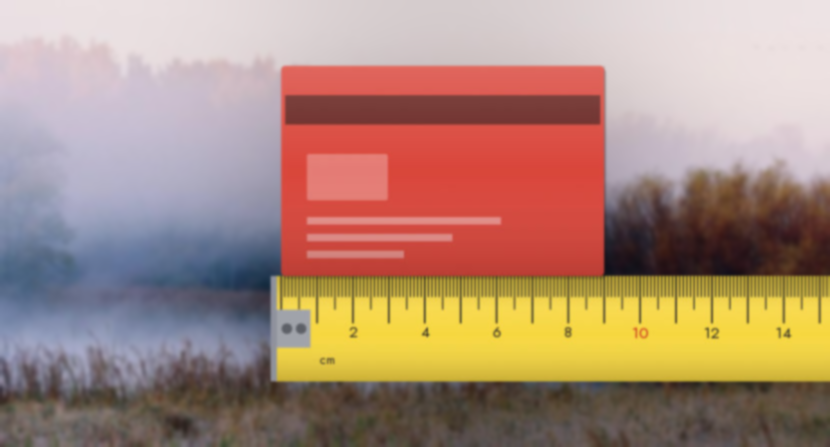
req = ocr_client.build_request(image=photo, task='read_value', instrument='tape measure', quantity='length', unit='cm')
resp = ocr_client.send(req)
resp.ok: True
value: 9 cm
